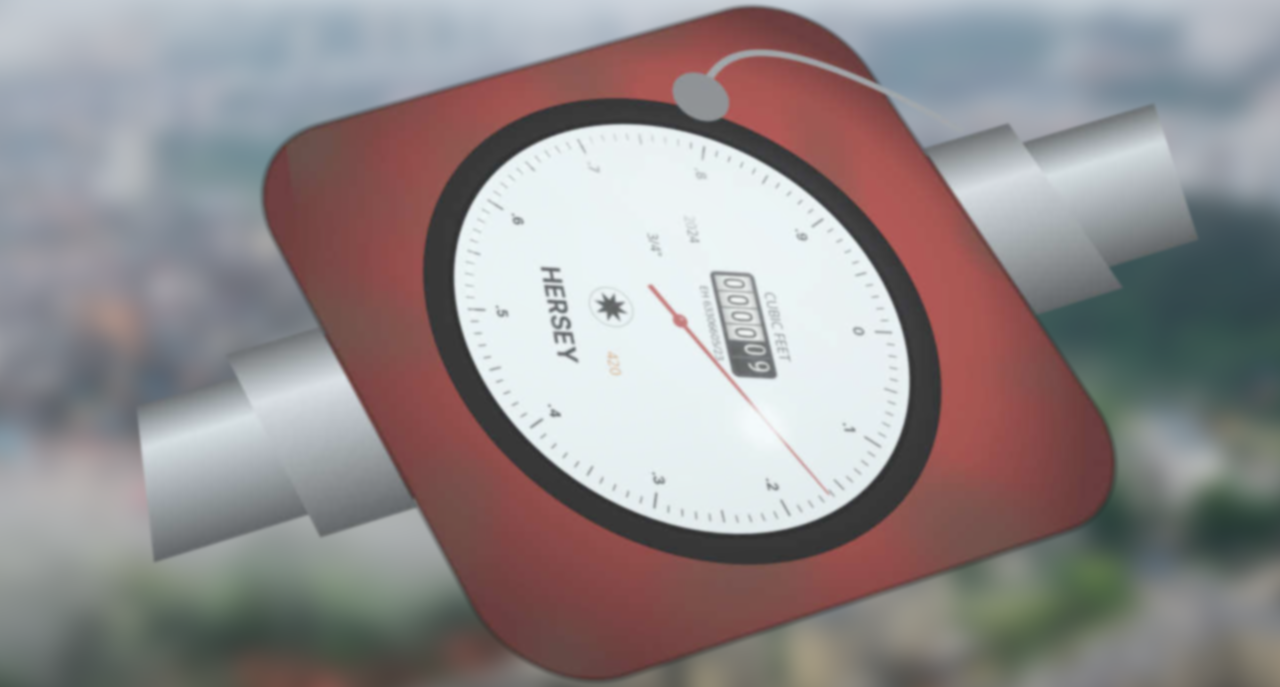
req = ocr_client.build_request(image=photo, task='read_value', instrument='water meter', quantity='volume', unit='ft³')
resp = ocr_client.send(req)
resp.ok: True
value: 9.16 ft³
